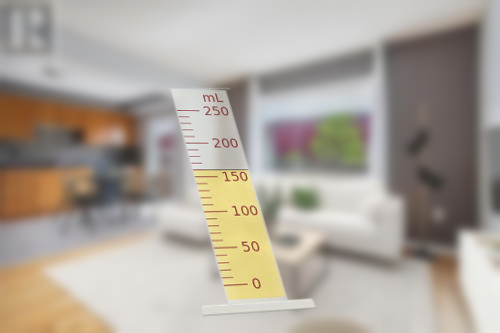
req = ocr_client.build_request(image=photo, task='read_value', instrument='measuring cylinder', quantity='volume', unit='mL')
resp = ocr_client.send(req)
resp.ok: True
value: 160 mL
